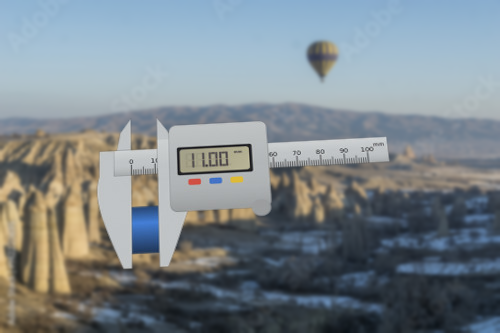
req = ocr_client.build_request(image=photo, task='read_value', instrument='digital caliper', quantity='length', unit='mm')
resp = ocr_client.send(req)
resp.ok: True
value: 11.00 mm
